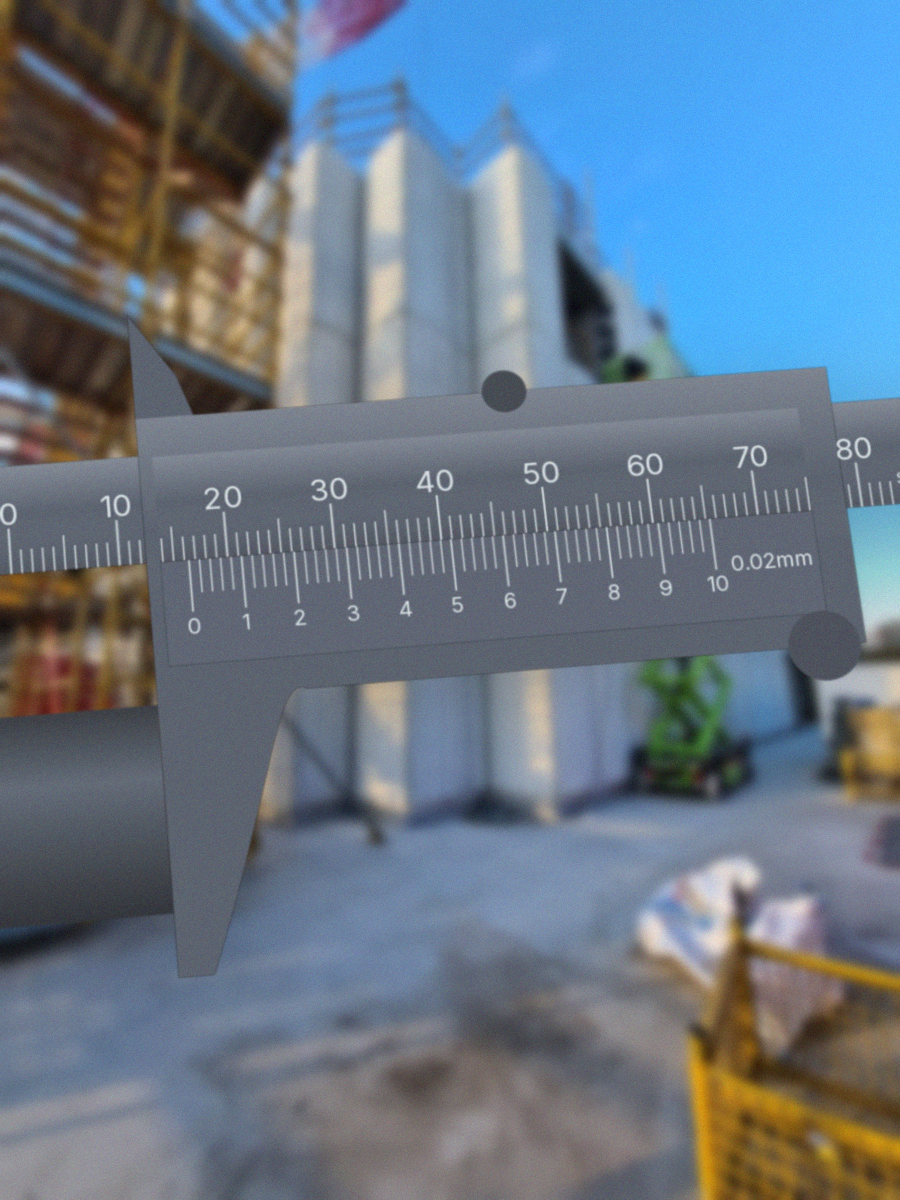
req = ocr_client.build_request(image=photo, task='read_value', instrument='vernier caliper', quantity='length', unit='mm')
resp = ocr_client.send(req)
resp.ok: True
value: 16.4 mm
